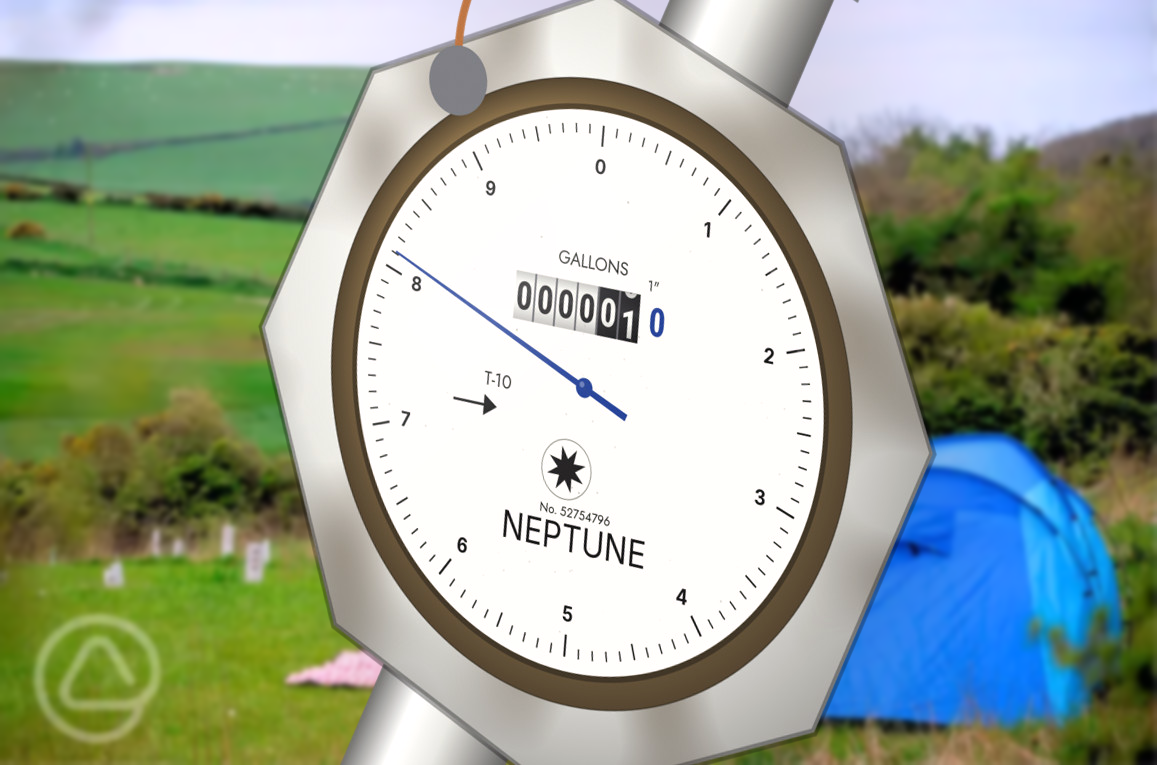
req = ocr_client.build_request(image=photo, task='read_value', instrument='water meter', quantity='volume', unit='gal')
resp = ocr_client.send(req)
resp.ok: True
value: 8.1 gal
